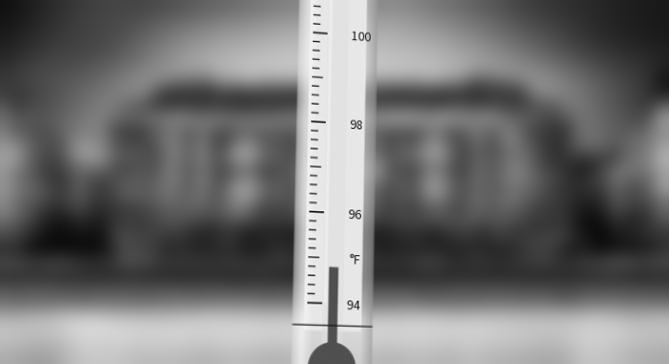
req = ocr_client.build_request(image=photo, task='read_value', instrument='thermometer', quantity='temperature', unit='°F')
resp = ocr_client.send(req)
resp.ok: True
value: 94.8 °F
